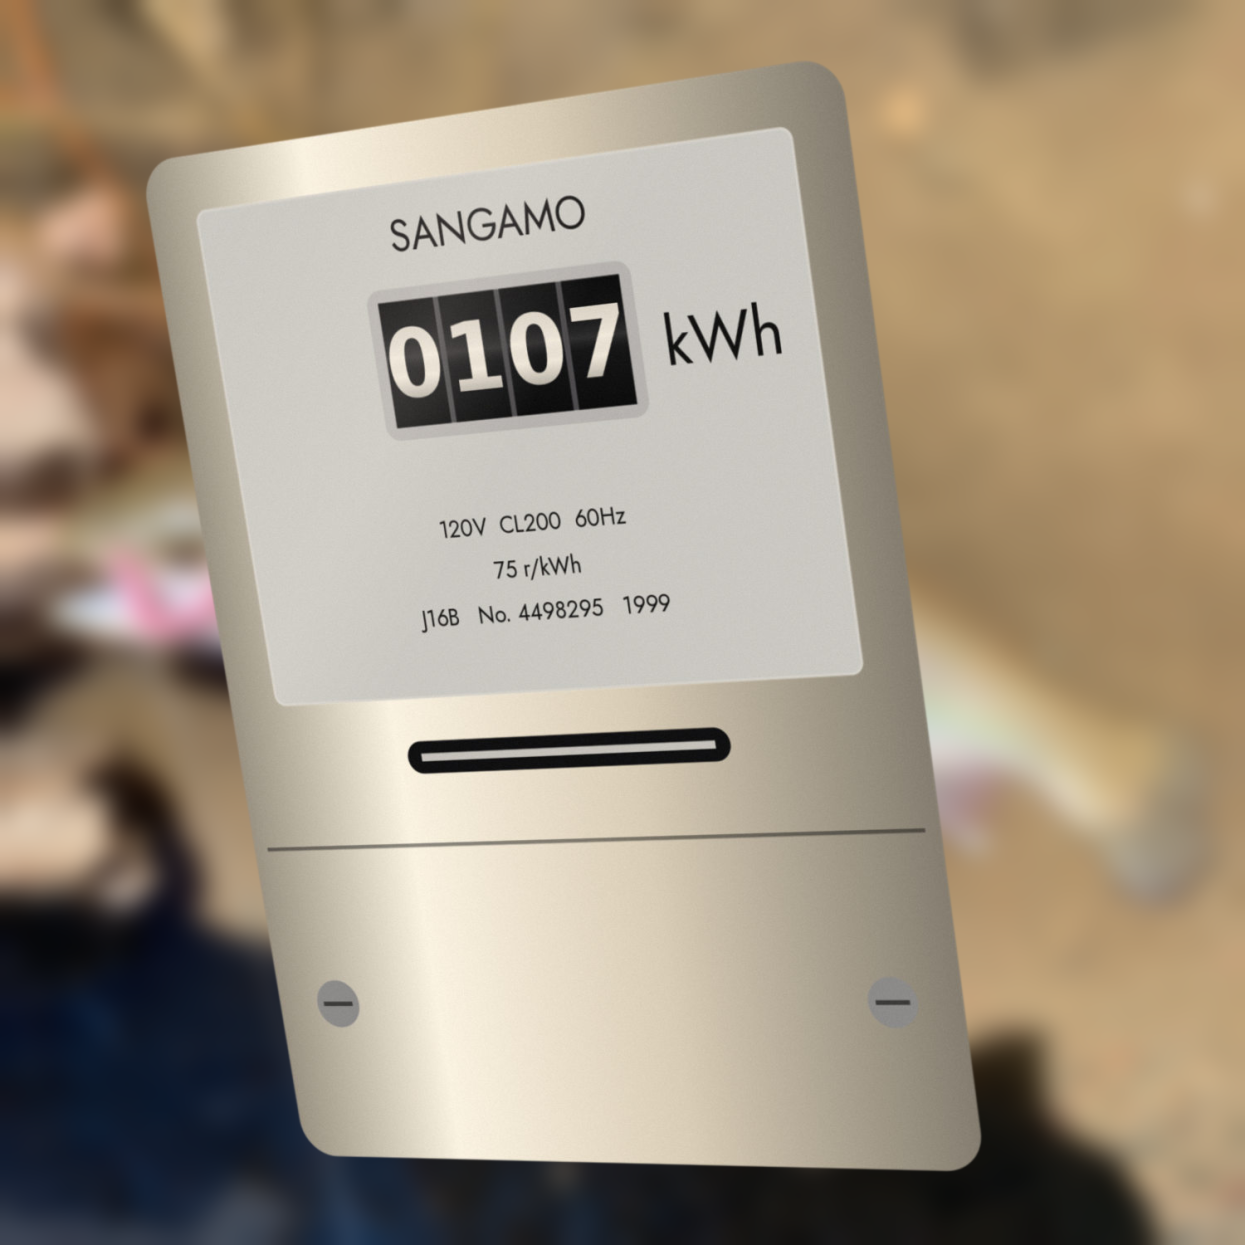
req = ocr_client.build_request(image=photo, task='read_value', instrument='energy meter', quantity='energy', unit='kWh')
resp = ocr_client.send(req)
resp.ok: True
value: 107 kWh
